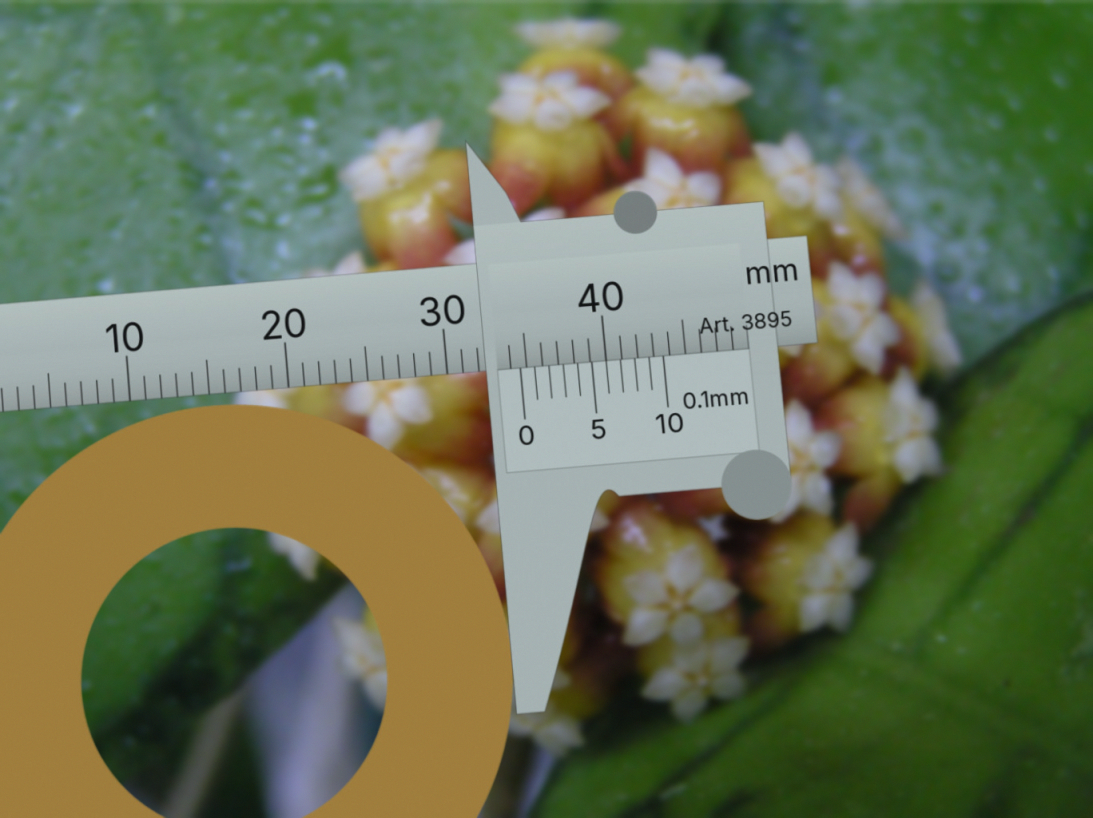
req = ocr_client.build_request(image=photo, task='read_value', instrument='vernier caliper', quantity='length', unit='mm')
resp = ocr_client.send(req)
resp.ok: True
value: 34.6 mm
